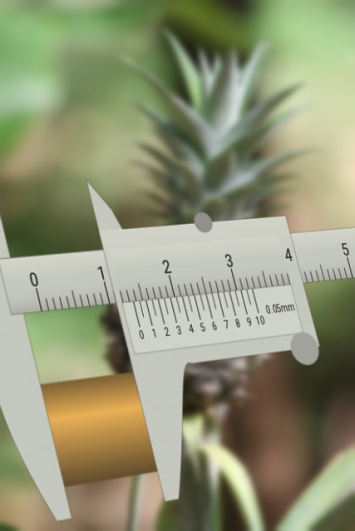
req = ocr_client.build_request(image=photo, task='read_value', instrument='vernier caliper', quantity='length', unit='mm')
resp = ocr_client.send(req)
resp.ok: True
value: 13.6 mm
